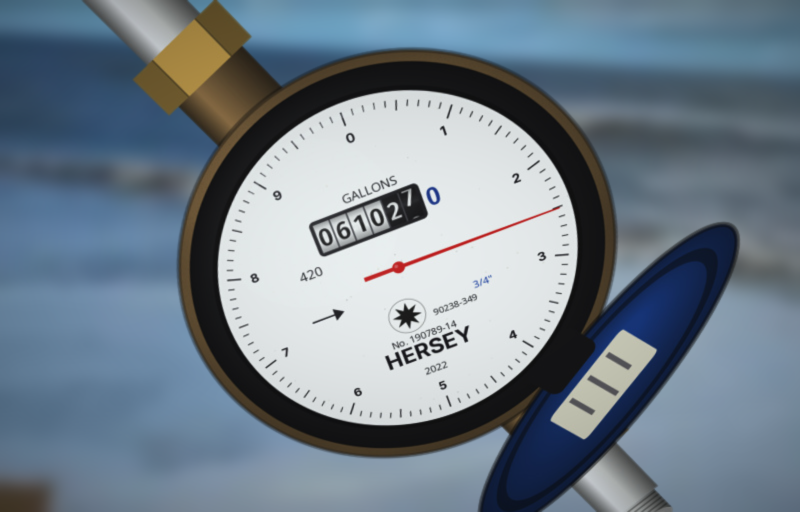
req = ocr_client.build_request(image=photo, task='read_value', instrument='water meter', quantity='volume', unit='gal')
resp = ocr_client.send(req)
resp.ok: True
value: 610272.5 gal
